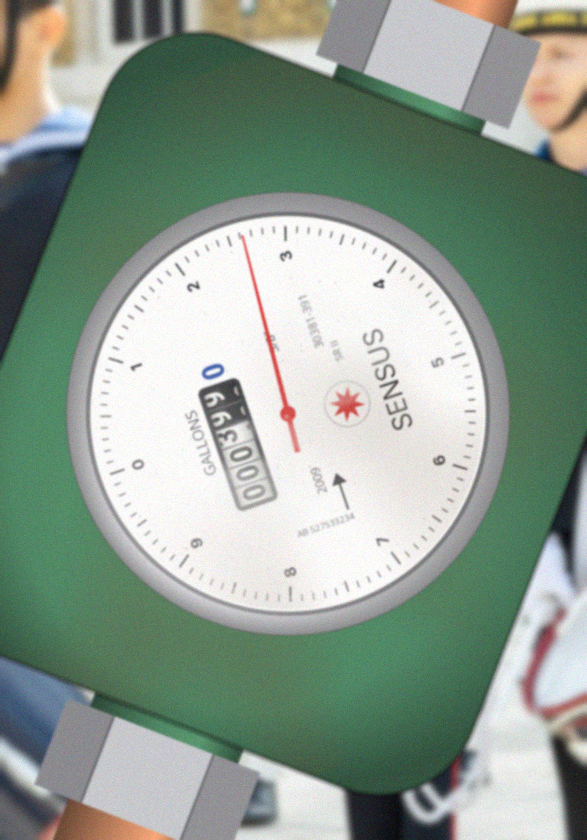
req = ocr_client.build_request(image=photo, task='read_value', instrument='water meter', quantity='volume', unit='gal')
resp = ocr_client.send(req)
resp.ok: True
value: 3992.6 gal
